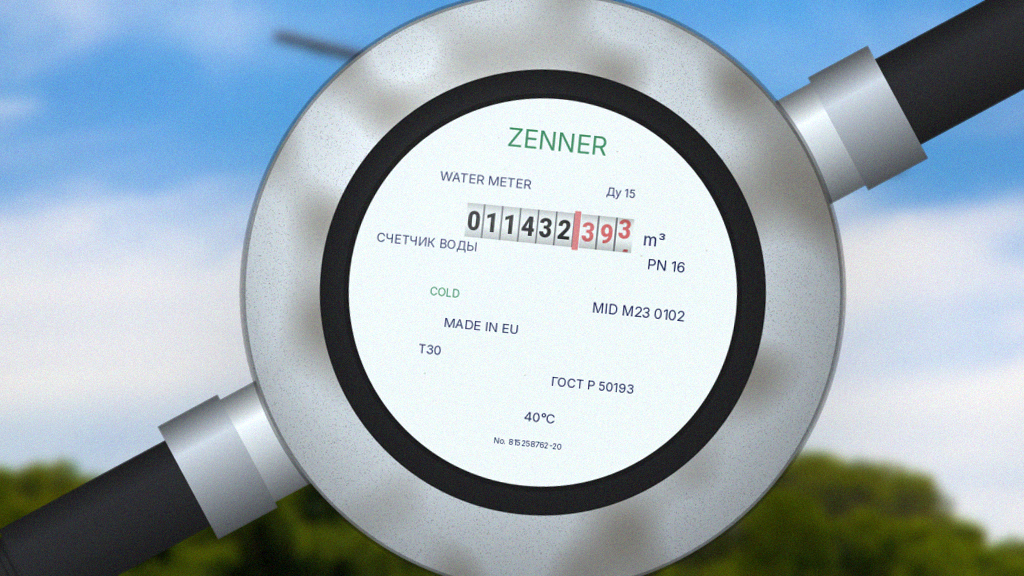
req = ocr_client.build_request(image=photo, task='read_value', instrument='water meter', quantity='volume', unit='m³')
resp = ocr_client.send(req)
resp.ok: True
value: 11432.393 m³
